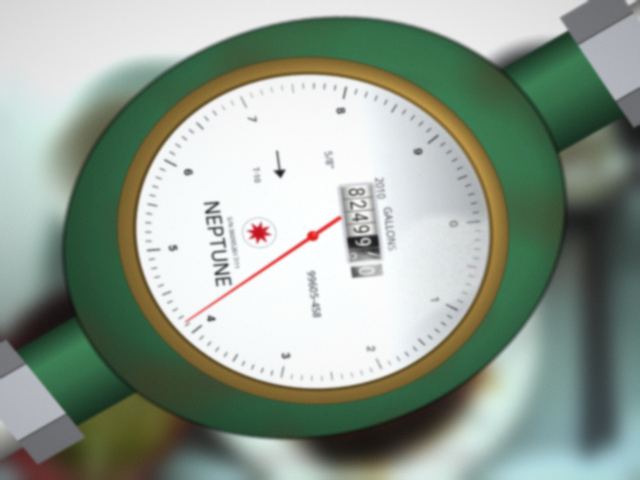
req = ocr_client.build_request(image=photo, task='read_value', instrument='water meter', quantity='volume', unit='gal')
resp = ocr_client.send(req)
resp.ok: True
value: 8249974.1 gal
